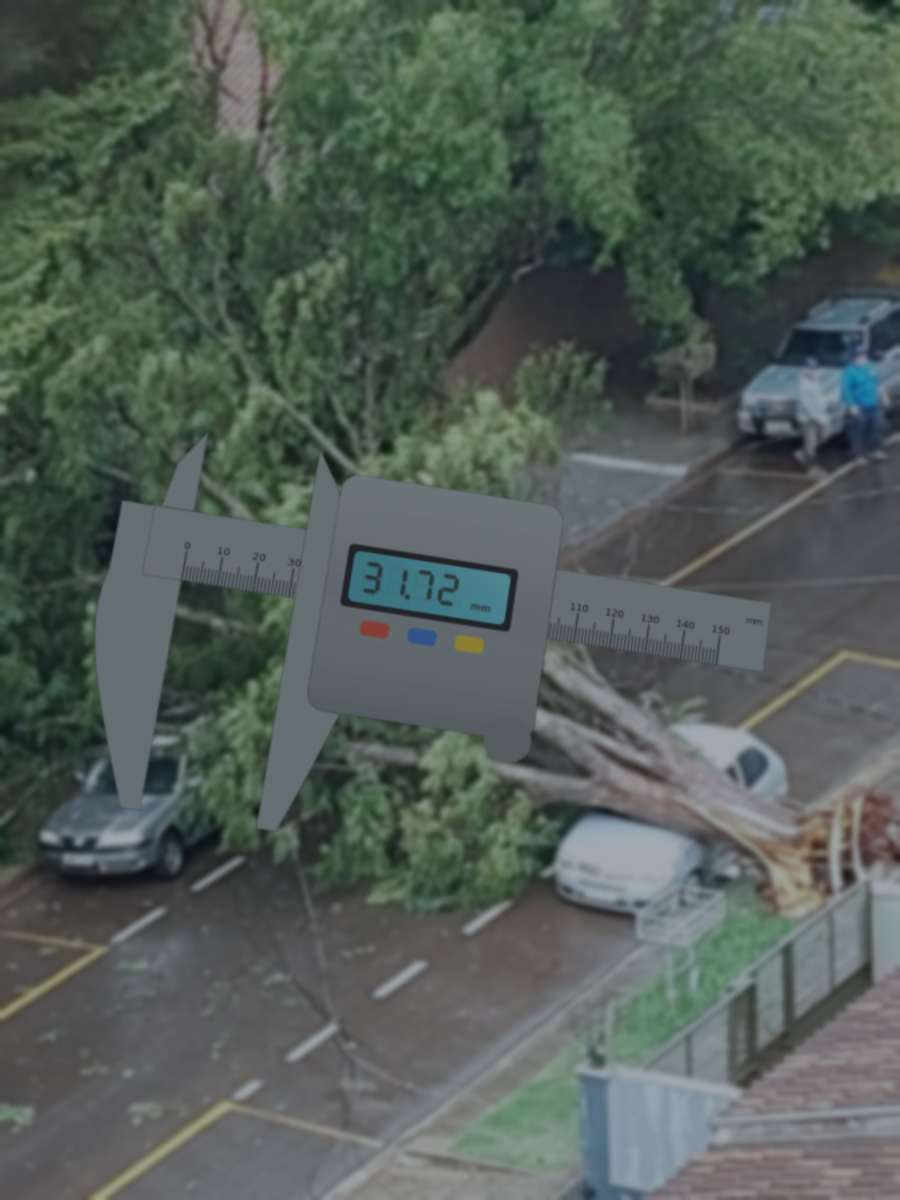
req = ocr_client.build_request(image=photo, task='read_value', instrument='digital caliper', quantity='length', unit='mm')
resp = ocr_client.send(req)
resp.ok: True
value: 31.72 mm
